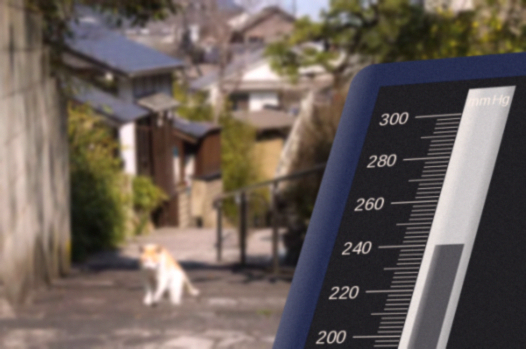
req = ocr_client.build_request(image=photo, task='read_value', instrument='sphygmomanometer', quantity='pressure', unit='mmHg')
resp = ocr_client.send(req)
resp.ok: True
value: 240 mmHg
